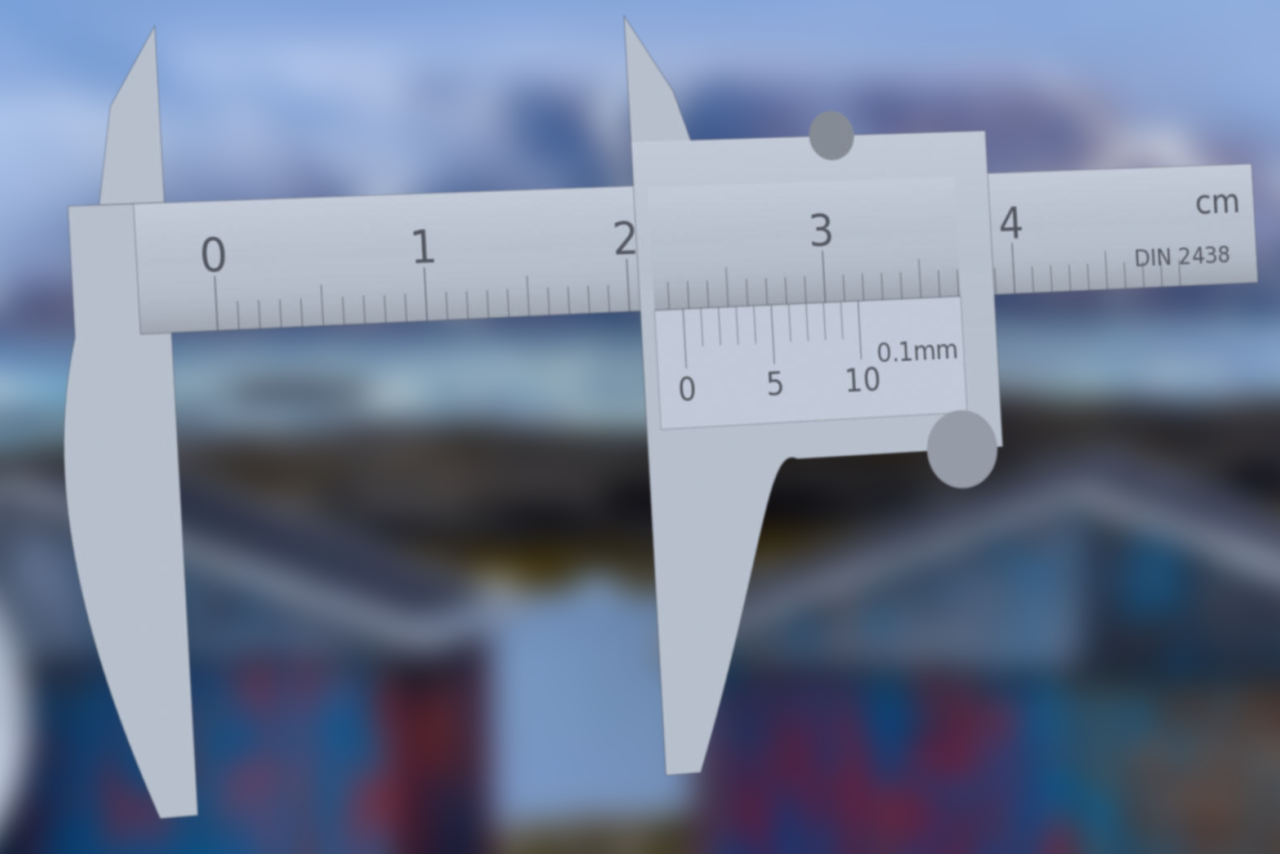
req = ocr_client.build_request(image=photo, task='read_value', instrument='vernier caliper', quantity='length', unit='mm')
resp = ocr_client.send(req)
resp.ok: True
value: 22.7 mm
